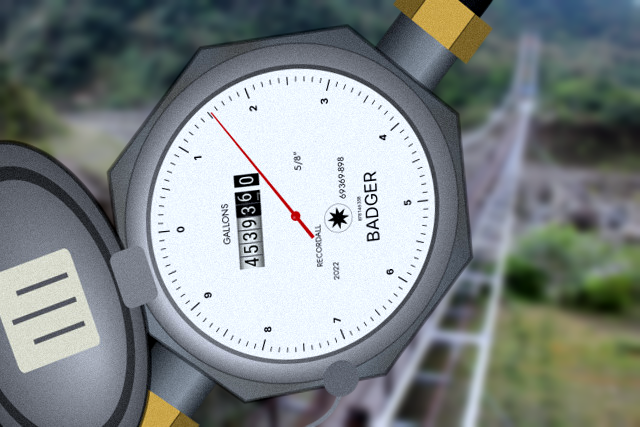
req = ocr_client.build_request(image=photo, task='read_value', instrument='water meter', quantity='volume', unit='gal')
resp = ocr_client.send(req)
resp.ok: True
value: 4539361.5 gal
